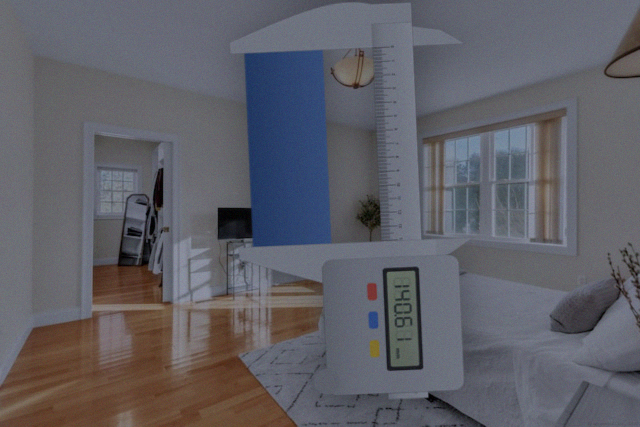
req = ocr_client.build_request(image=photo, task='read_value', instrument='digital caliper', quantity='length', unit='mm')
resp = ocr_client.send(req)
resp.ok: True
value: 140.61 mm
